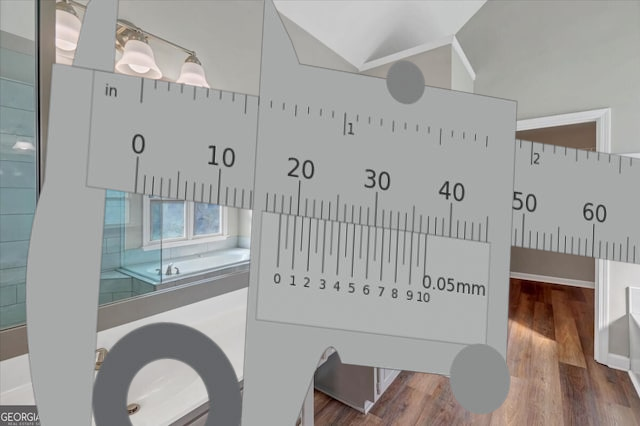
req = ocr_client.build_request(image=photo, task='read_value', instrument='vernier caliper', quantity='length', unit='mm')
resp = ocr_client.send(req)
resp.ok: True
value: 17.8 mm
